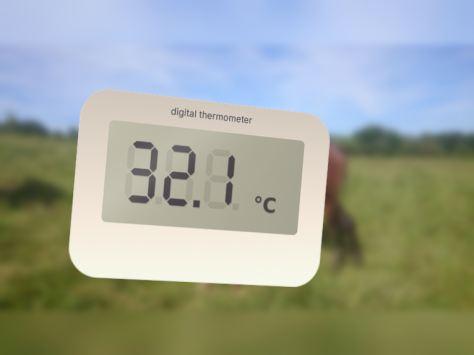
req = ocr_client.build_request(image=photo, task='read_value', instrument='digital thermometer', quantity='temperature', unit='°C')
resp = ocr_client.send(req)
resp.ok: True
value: 32.1 °C
